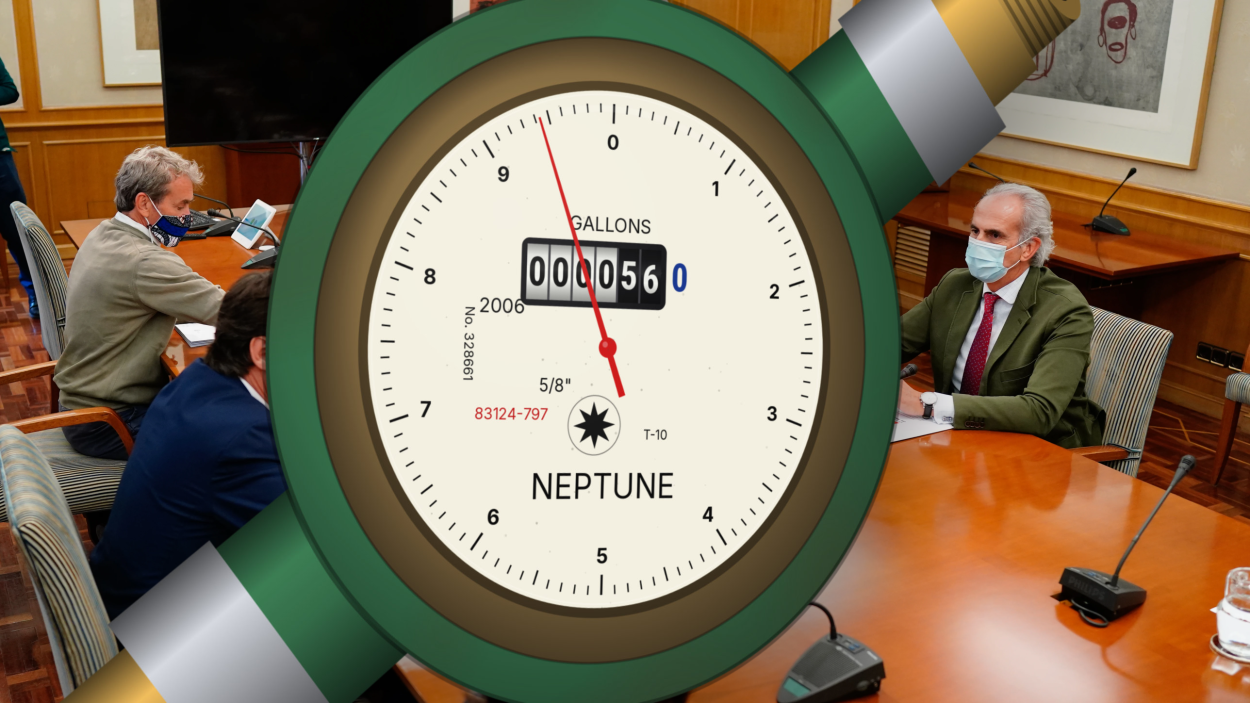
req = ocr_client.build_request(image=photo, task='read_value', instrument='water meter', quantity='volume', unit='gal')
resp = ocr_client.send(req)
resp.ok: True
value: 559.4 gal
